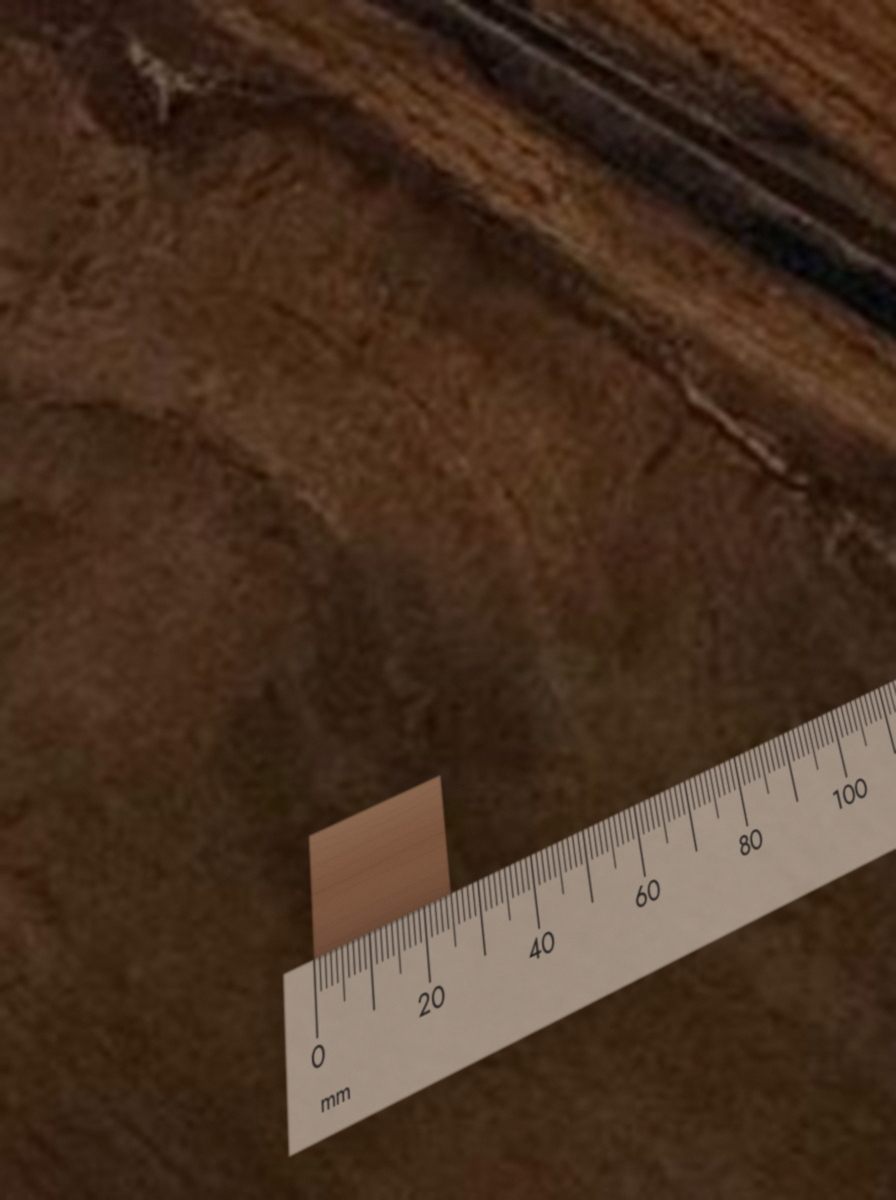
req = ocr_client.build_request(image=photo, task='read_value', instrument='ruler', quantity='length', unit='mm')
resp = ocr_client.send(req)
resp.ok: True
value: 25 mm
